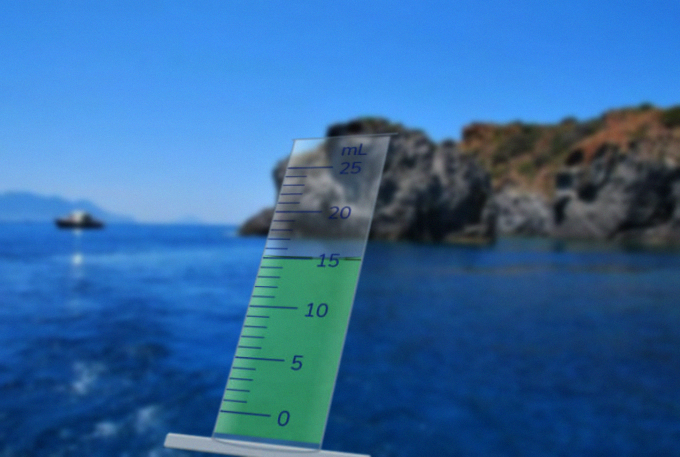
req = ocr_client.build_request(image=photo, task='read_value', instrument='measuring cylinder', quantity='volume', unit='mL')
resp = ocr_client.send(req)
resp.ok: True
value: 15 mL
